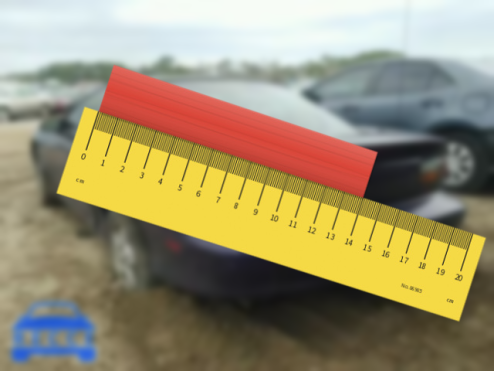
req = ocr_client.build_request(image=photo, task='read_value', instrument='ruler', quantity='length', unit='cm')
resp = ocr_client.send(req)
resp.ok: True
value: 14 cm
